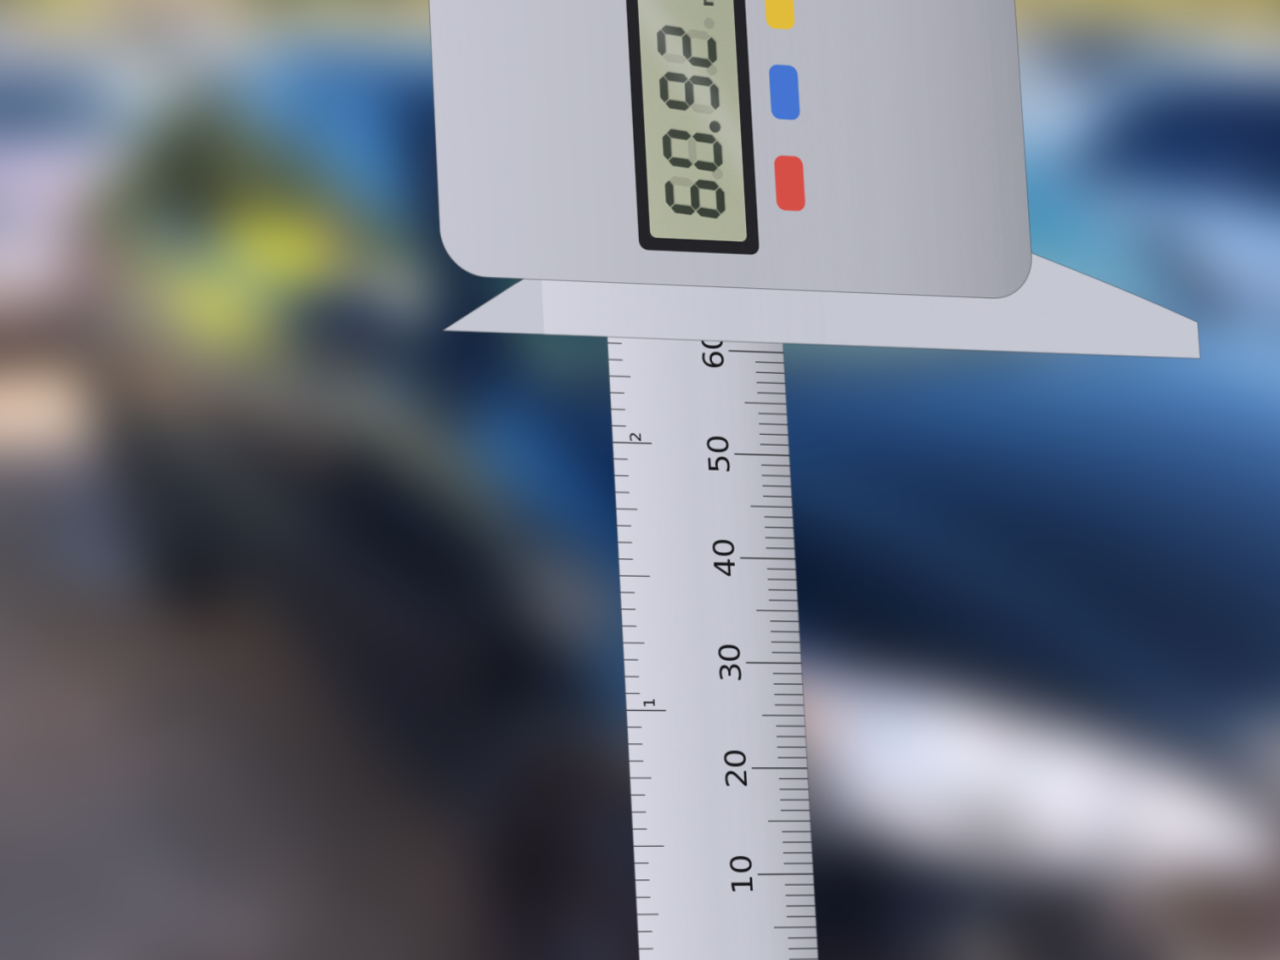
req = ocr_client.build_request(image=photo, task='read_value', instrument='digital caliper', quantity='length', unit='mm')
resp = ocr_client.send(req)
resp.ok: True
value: 60.92 mm
